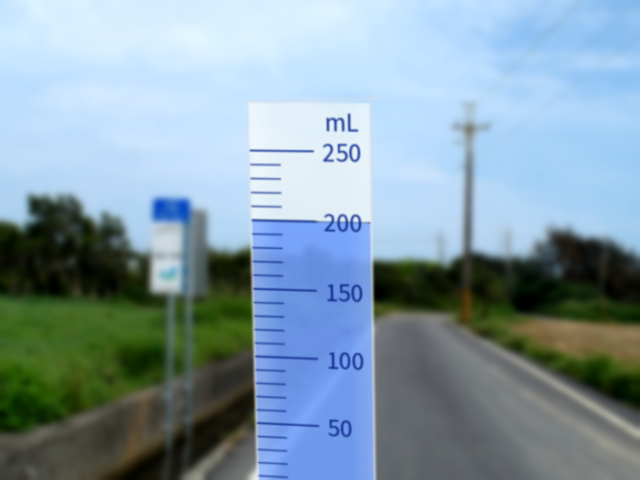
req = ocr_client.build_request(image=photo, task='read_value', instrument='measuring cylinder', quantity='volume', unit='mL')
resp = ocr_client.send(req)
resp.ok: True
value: 200 mL
